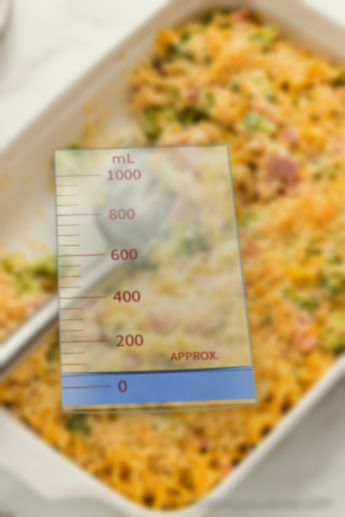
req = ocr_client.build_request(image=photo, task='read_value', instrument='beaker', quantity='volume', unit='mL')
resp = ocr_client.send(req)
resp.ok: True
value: 50 mL
